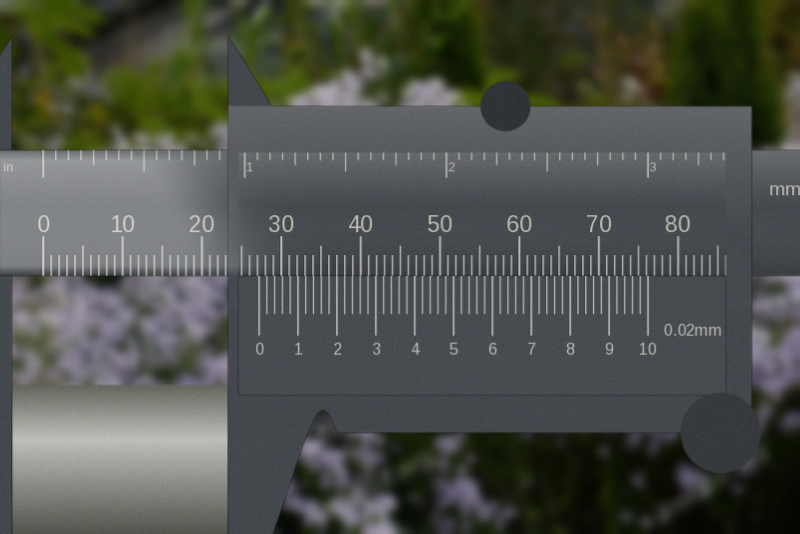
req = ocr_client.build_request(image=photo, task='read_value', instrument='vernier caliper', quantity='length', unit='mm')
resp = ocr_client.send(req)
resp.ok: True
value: 27.2 mm
